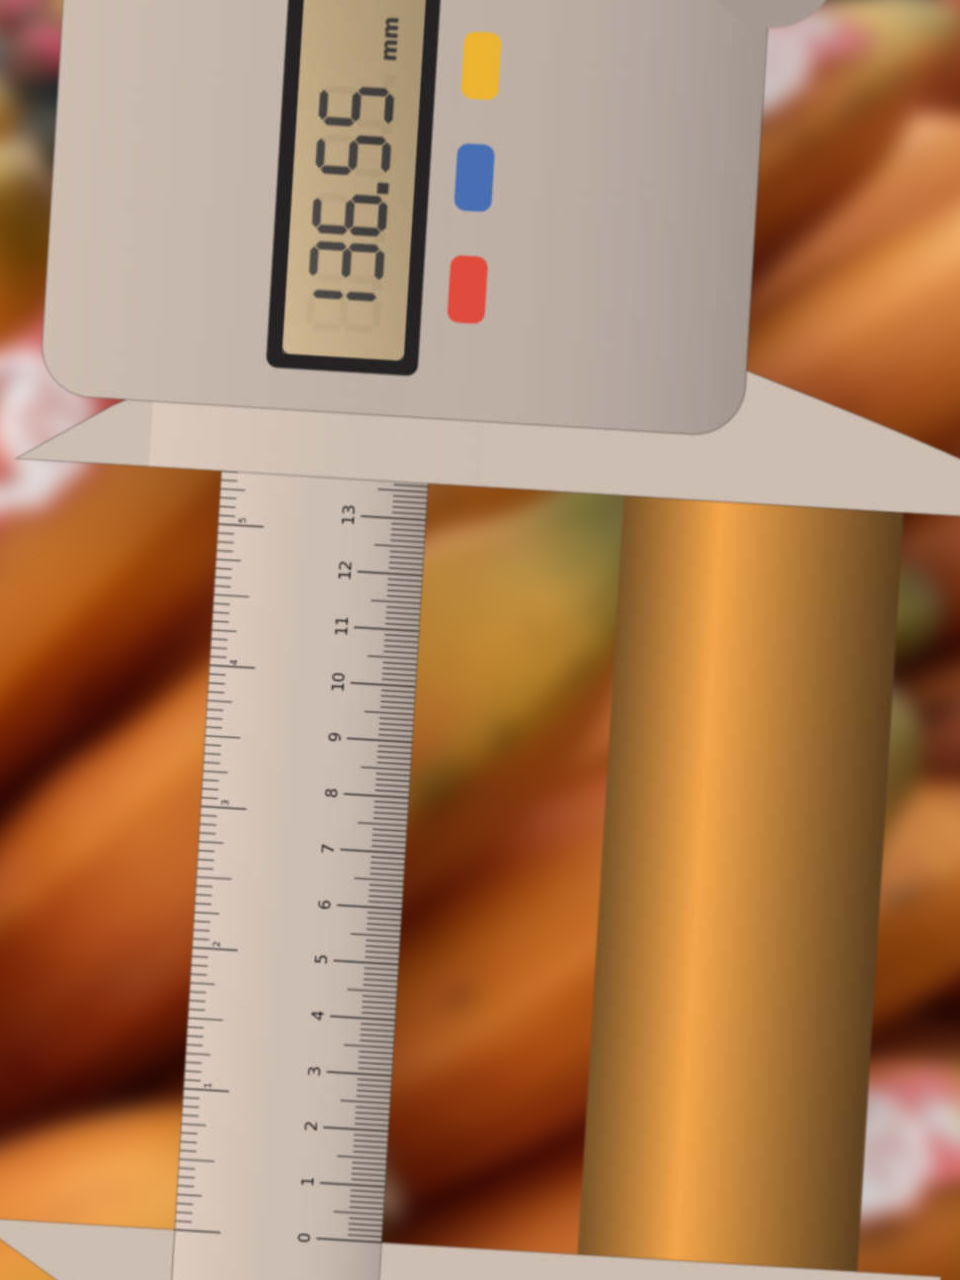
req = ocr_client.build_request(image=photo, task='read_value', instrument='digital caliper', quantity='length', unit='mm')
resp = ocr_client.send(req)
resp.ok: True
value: 136.55 mm
